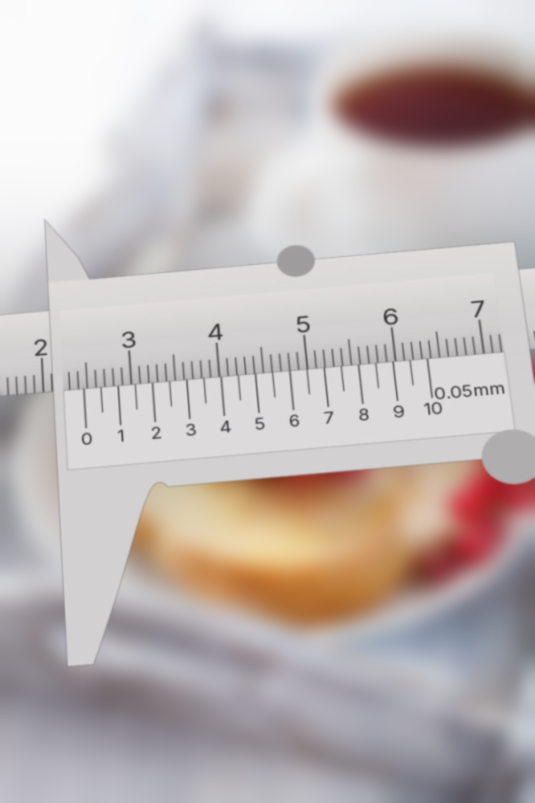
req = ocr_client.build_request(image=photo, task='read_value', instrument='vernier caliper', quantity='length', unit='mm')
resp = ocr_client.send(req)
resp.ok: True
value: 24.6 mm
